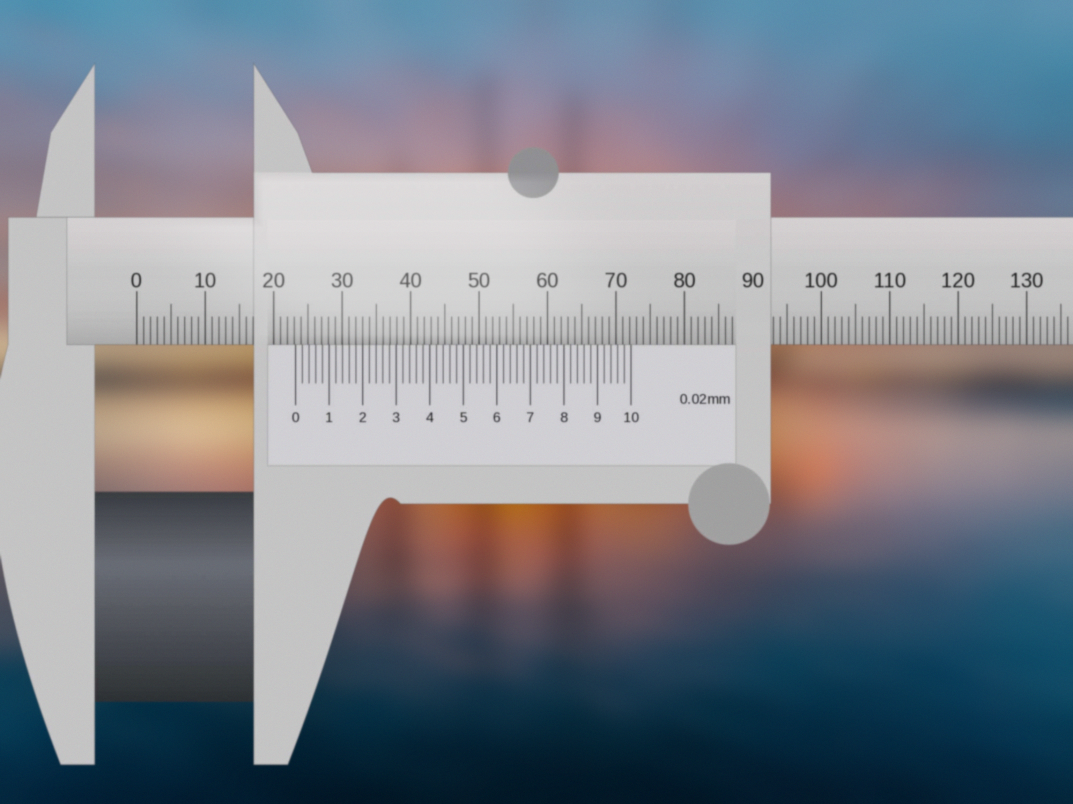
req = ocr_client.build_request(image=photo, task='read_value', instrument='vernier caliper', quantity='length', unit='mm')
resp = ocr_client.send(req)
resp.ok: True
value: 23.2 mm
